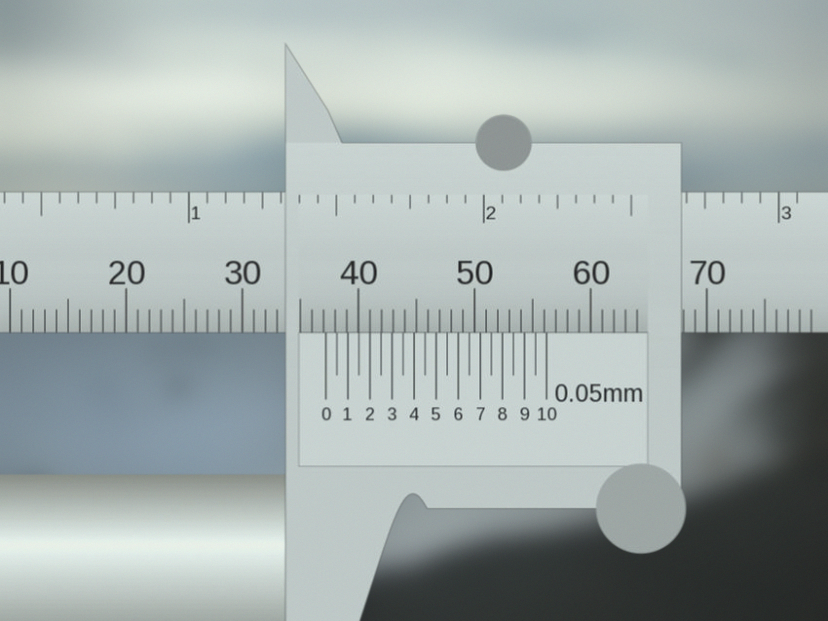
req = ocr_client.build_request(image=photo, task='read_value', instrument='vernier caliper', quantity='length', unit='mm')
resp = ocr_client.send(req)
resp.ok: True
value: 37.2 mm
